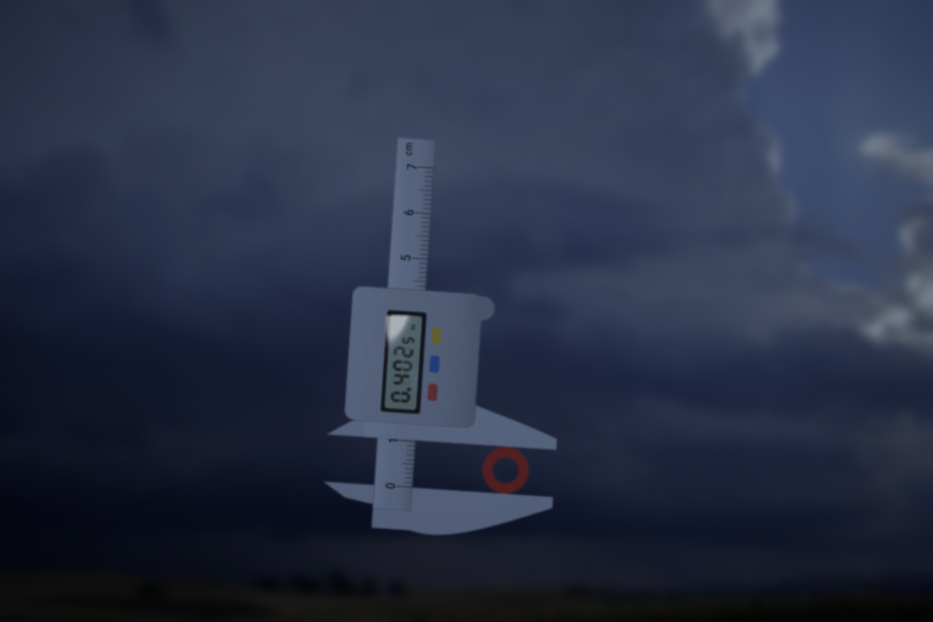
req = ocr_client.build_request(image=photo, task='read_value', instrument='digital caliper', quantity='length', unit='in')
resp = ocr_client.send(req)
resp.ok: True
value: 0.4025 in
